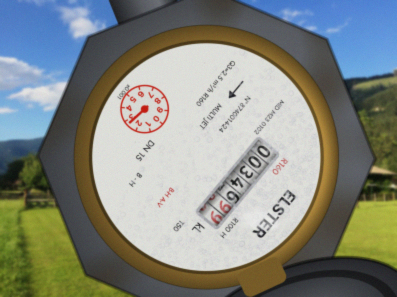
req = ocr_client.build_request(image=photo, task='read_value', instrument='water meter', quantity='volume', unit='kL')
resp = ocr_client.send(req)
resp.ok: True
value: 346.992 kL
